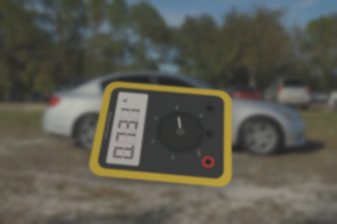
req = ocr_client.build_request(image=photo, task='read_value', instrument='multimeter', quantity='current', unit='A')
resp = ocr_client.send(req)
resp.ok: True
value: 0.731 A
